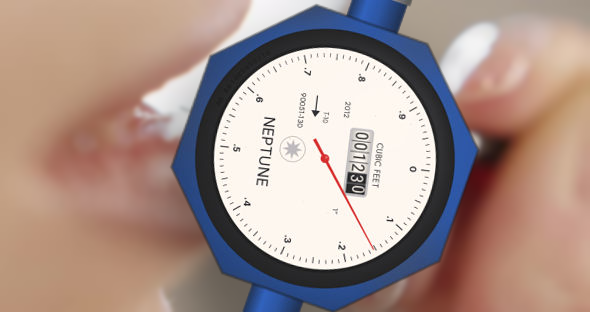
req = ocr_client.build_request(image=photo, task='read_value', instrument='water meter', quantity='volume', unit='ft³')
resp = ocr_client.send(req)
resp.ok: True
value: 1230.15 ft³
